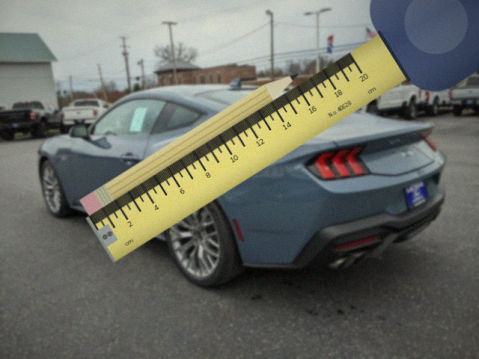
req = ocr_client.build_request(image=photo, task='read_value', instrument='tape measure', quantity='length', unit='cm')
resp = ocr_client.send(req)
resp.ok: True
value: 16.5 cm
